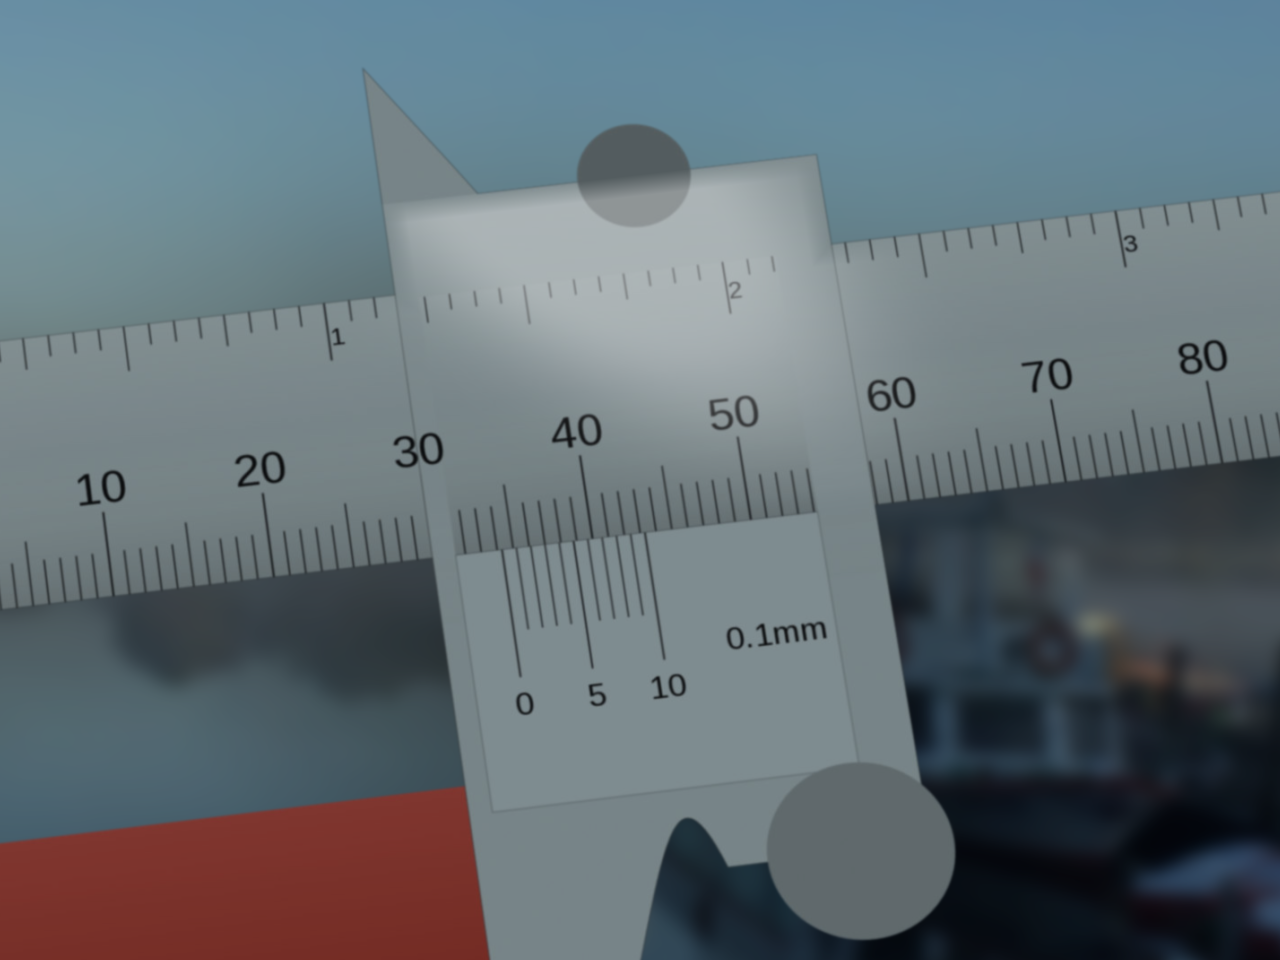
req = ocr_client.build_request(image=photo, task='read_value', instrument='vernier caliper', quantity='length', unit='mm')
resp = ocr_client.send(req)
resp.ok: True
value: 34.3 mm
